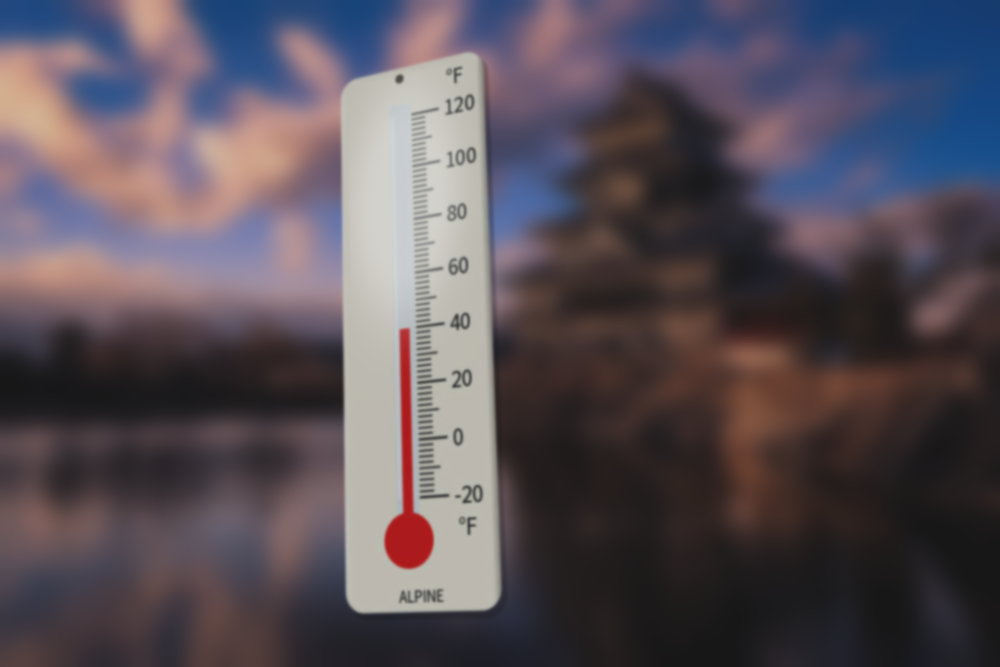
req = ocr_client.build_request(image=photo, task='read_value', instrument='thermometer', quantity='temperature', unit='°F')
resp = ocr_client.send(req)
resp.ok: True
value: 40 °F
